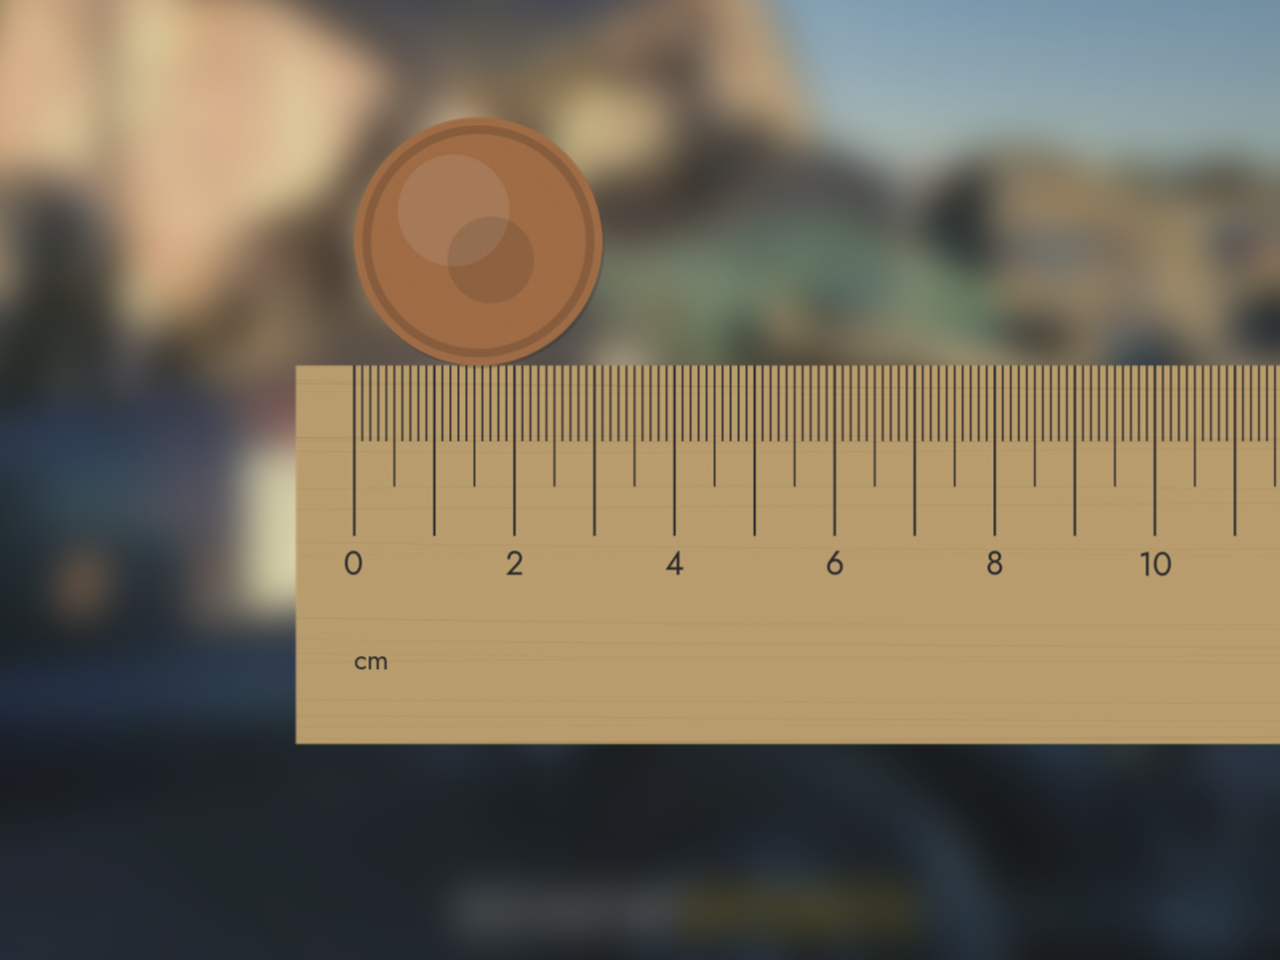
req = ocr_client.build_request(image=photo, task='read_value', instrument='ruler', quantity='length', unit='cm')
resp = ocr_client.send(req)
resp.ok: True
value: 3.1 cm
